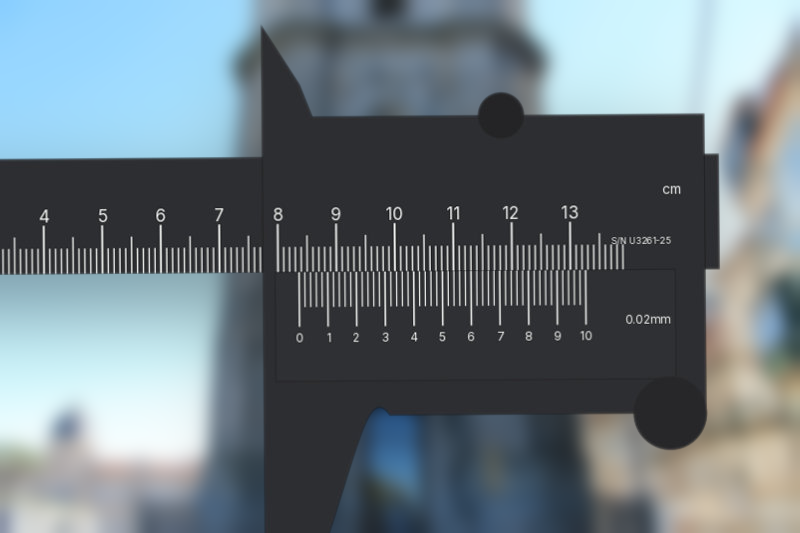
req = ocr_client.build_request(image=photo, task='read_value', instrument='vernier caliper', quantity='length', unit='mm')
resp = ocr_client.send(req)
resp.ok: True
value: 83.6 mm
